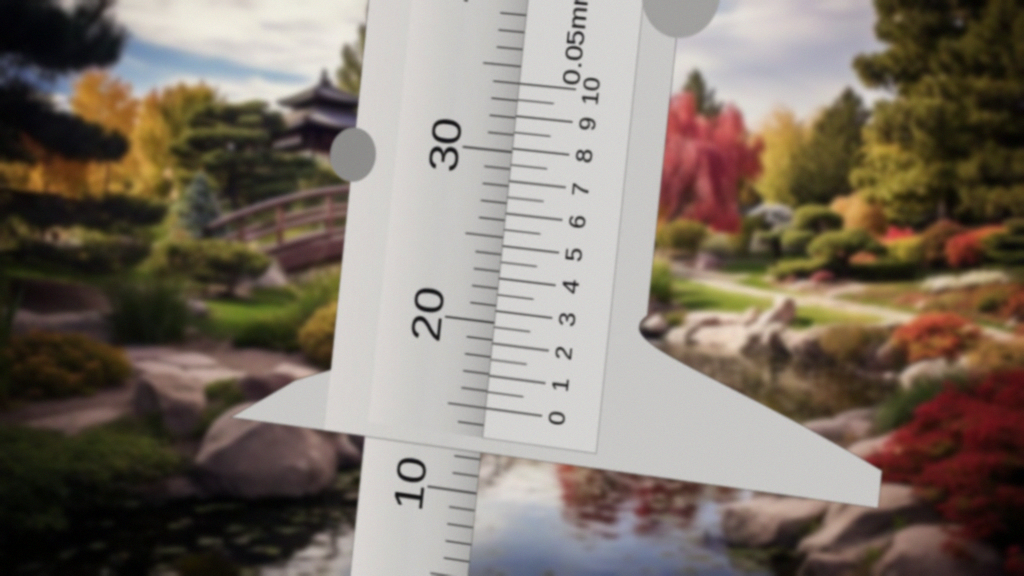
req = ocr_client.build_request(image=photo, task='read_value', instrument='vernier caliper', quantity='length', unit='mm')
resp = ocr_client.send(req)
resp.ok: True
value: 15.0 mm
